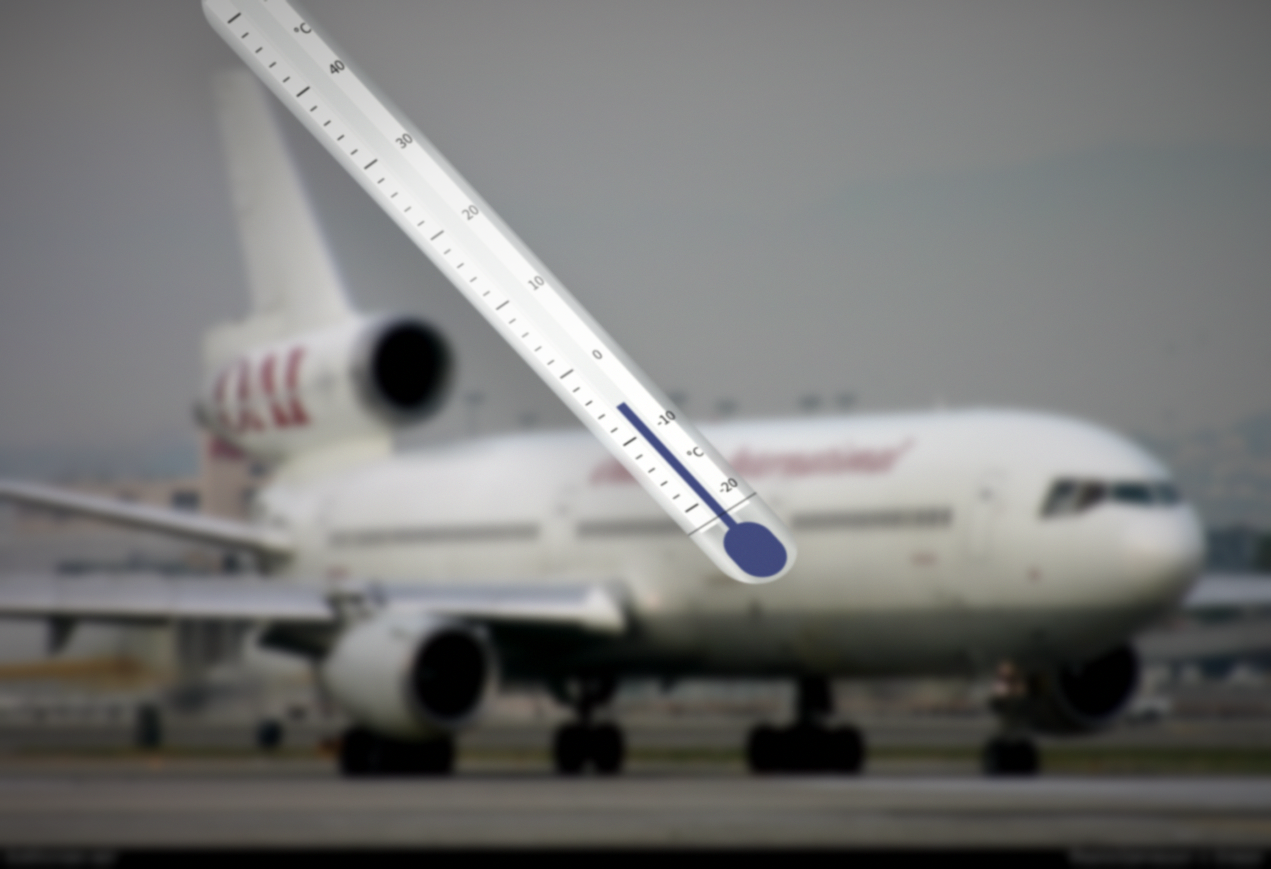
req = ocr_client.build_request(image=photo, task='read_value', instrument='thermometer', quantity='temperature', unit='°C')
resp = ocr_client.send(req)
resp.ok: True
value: -6 °C
